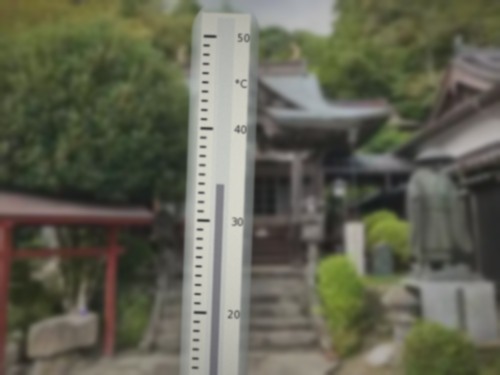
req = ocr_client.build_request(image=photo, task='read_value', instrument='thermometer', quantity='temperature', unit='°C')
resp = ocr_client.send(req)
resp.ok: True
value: 34 °C
